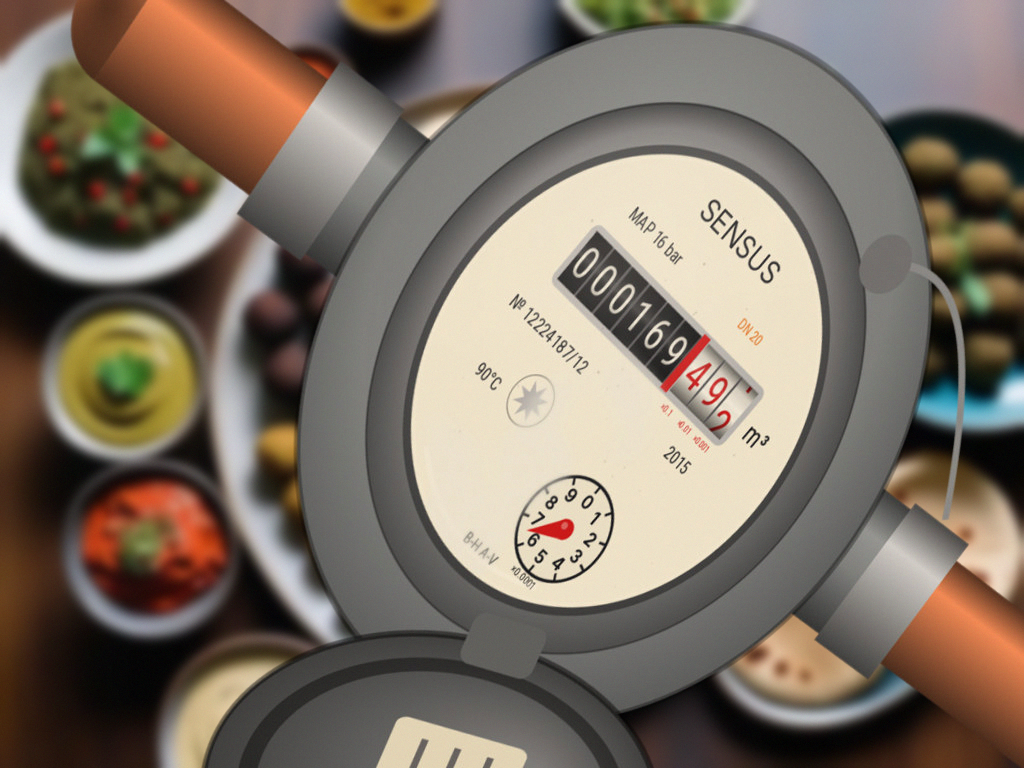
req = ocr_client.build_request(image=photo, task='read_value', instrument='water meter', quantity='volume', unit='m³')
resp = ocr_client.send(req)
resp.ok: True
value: 169.4916 m³
